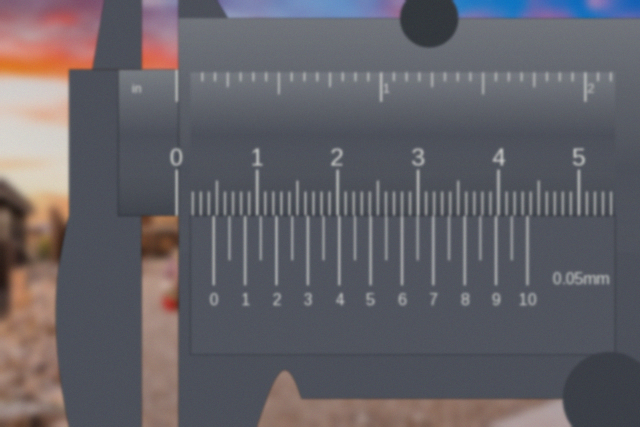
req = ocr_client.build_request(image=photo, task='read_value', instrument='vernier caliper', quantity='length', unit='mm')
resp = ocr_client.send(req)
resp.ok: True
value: 4.6 mm
